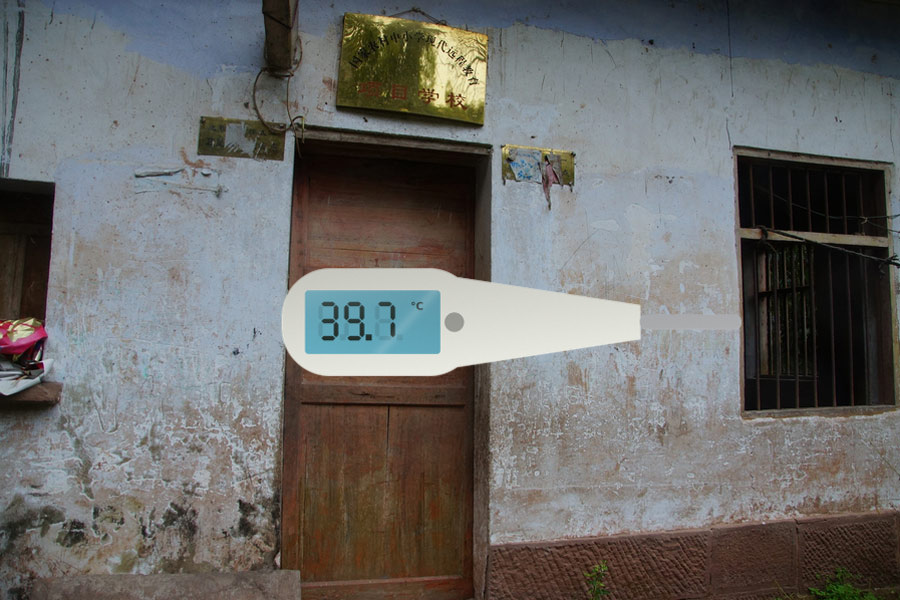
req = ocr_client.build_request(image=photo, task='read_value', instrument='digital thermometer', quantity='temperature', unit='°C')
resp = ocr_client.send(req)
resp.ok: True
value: 39.7 °C
